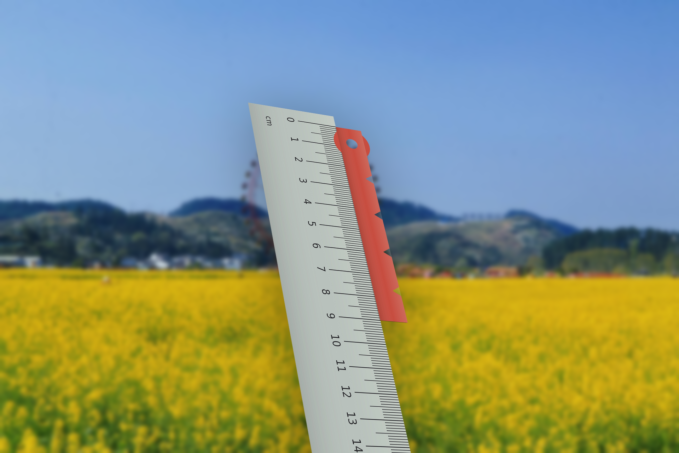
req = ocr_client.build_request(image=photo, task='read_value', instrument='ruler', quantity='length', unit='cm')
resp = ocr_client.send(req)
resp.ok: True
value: 9 cm
